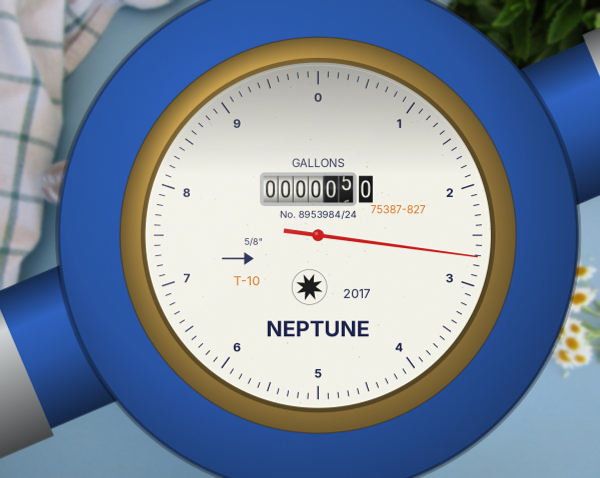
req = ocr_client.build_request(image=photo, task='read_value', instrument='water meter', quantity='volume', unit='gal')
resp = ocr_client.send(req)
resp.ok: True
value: 52.7 gal
